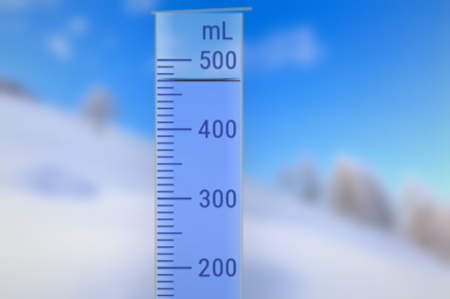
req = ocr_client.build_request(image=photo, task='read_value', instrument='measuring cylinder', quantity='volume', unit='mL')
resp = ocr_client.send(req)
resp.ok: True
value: 470 mL
